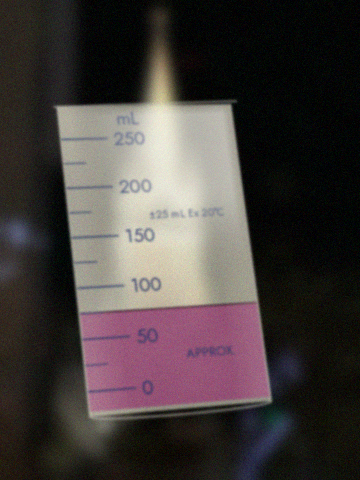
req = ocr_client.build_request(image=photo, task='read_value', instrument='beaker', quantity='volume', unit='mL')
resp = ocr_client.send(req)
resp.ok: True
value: 75 mL
